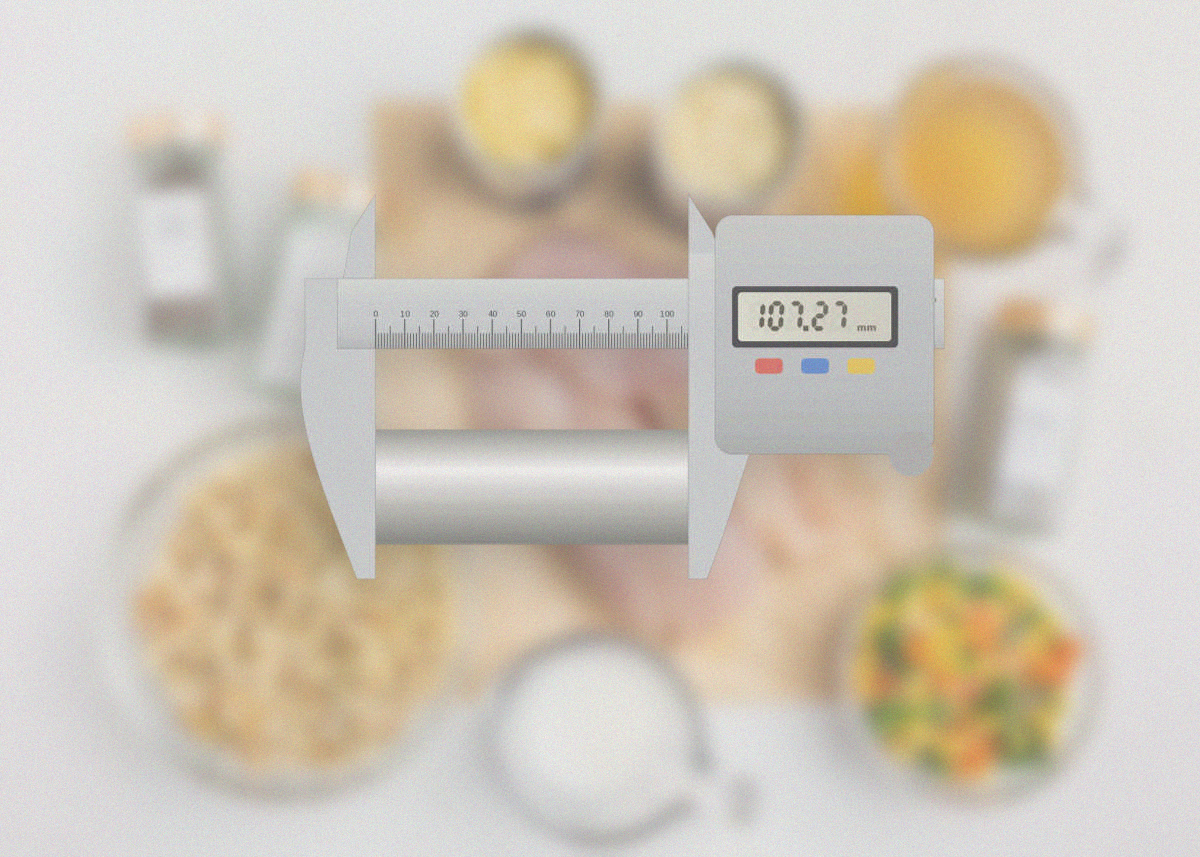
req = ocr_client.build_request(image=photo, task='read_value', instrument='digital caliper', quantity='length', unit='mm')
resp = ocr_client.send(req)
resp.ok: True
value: 107.27 mm
